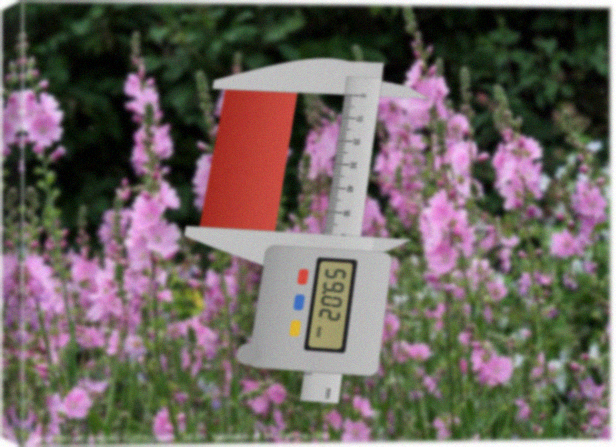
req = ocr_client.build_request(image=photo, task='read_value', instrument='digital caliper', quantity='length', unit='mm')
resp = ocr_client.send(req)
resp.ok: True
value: 59.02 mm
